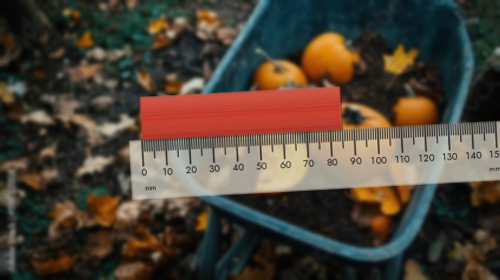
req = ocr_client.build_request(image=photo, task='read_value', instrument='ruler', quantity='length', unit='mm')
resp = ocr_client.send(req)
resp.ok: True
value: 85 mm
